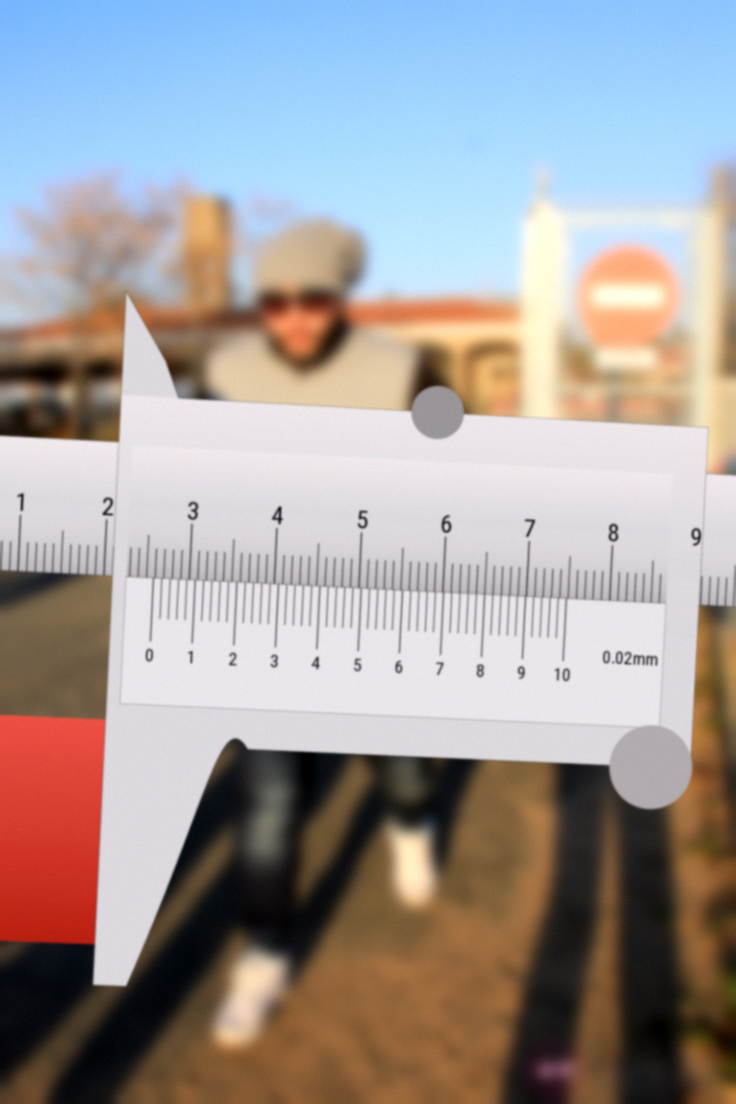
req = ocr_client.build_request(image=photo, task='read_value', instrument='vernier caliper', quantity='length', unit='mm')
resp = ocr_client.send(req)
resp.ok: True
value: 25.8 mm
